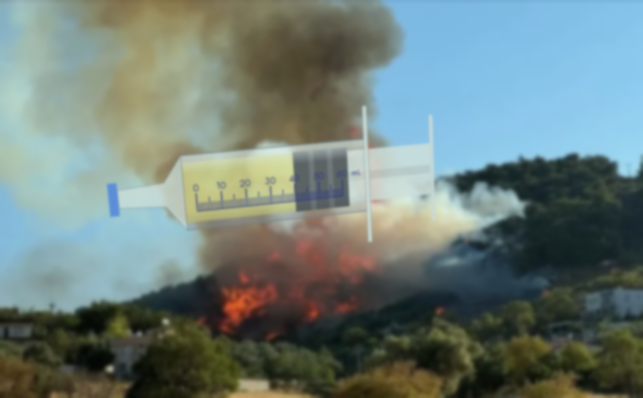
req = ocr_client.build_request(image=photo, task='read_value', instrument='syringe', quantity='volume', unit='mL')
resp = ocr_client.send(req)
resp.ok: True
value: 40 mL
